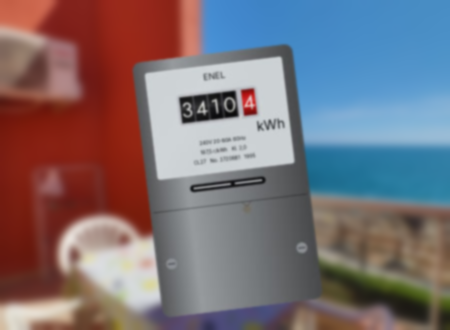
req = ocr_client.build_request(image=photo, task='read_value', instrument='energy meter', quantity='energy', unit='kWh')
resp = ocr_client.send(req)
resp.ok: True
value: 3410.4 kWh
